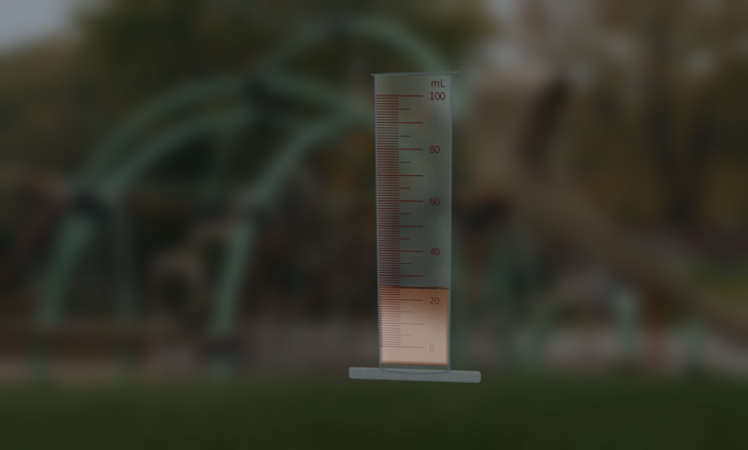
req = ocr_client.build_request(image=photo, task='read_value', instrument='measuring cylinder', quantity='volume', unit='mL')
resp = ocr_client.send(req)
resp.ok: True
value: 25 mL
